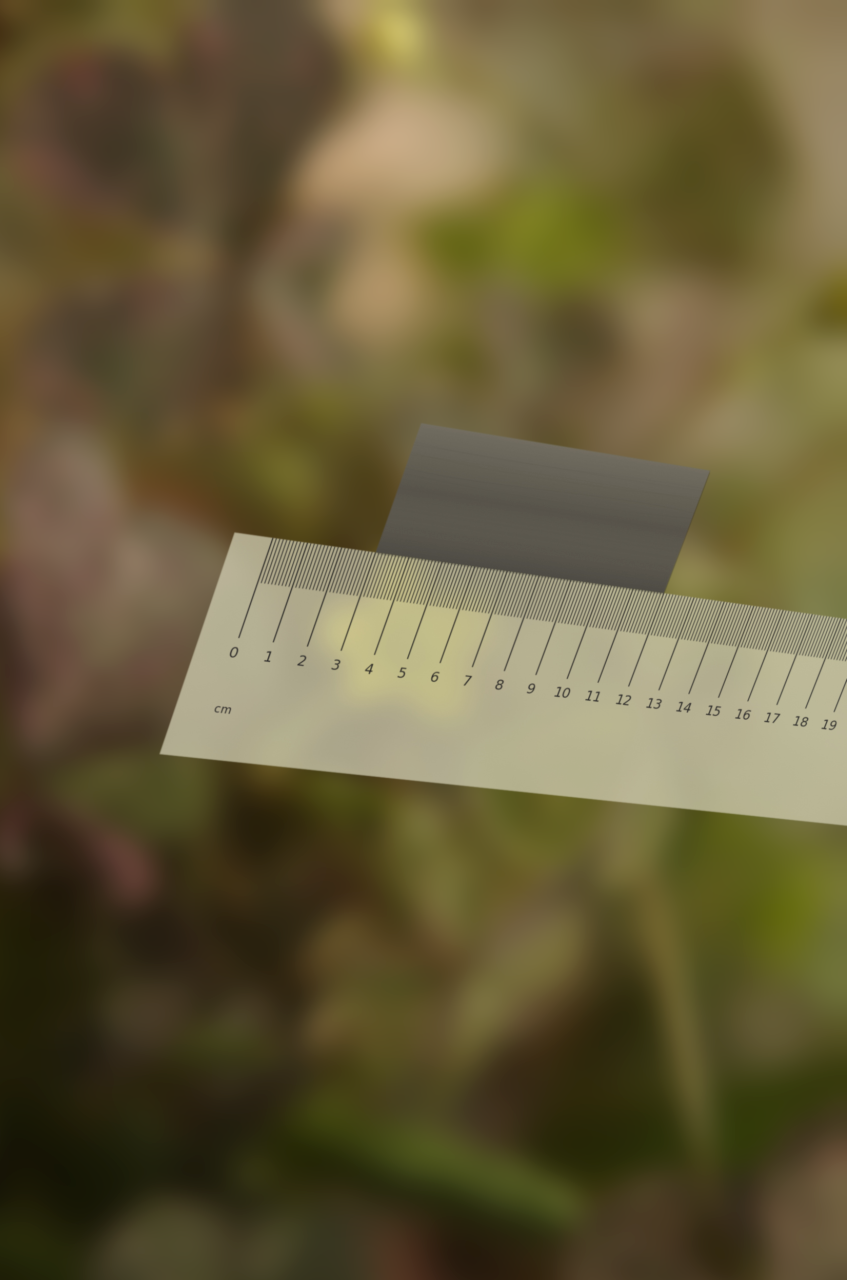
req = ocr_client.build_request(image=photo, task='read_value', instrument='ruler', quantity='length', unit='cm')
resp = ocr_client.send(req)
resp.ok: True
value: 9 cm
